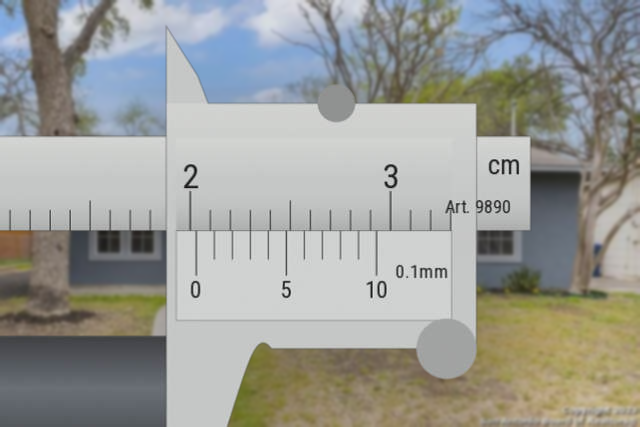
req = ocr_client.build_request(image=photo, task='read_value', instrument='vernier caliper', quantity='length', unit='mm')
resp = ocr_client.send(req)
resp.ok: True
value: 20.3 mm
